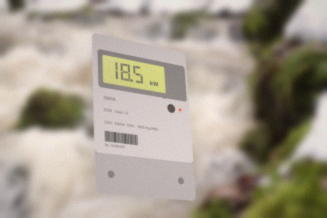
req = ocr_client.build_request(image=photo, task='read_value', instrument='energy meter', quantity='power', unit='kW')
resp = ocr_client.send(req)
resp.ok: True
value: 18.5 kW
